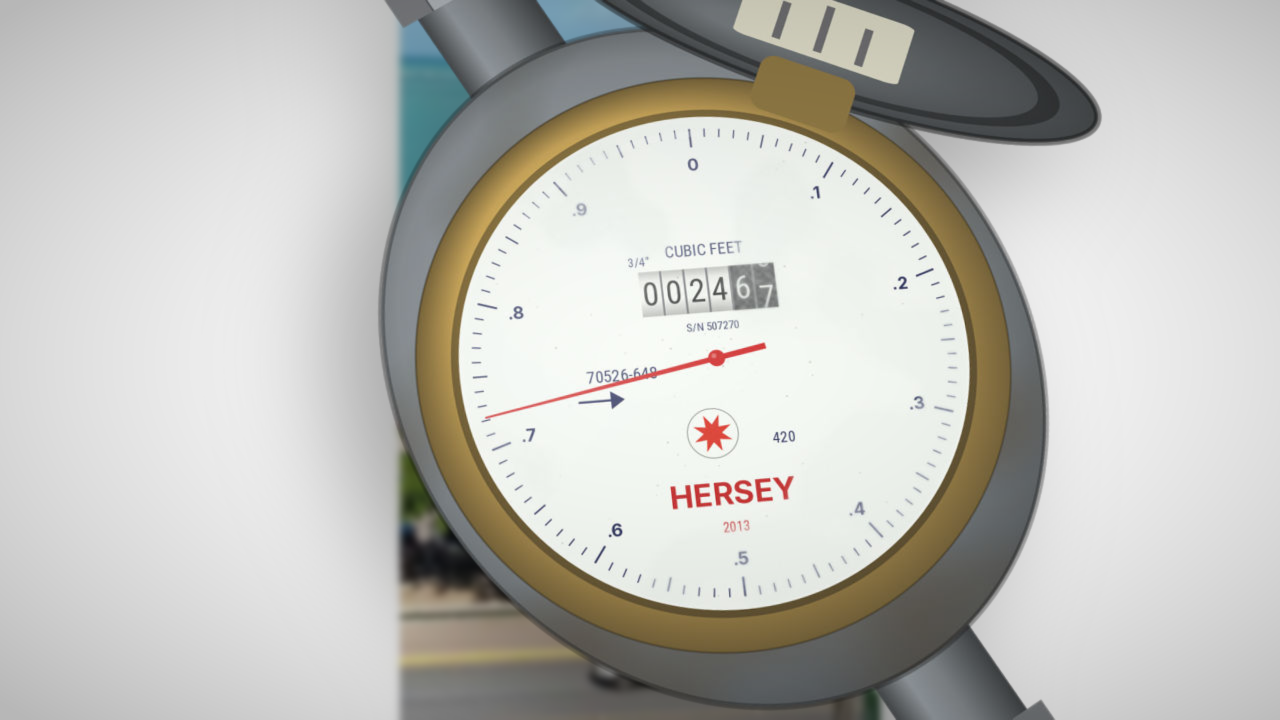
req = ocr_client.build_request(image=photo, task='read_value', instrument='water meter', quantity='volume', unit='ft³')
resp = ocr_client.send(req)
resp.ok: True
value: 2466.72 ft³
